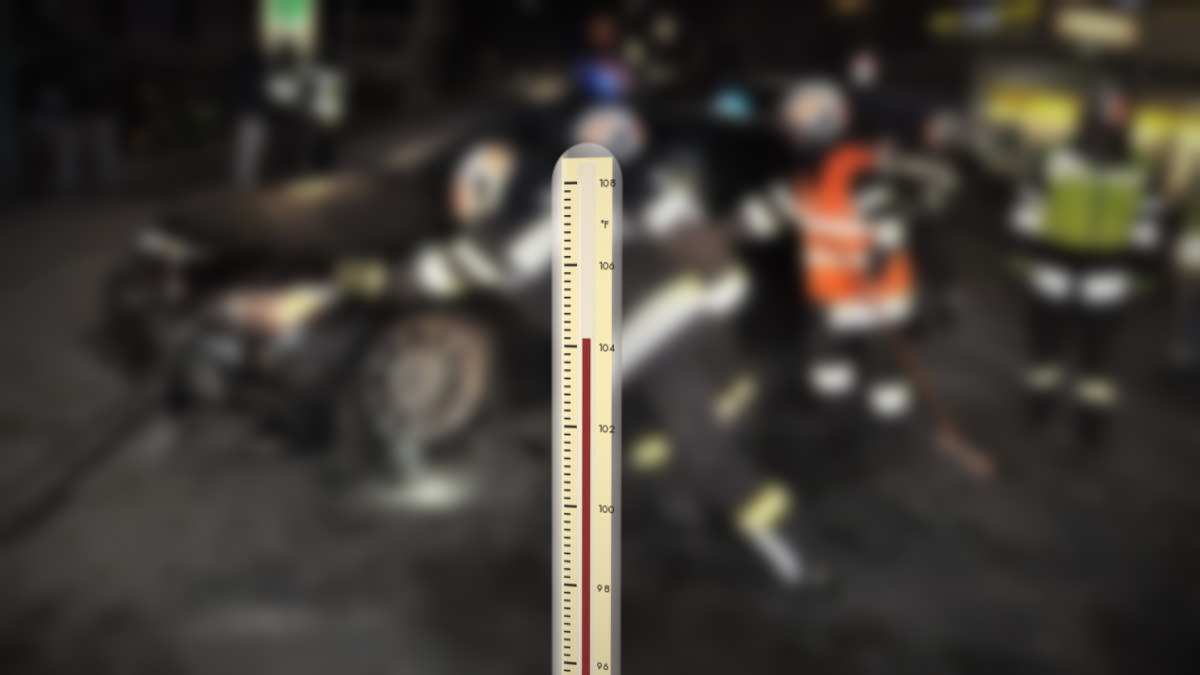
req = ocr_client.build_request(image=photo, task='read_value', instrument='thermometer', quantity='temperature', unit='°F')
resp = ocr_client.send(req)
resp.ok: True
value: 104.2 °F
